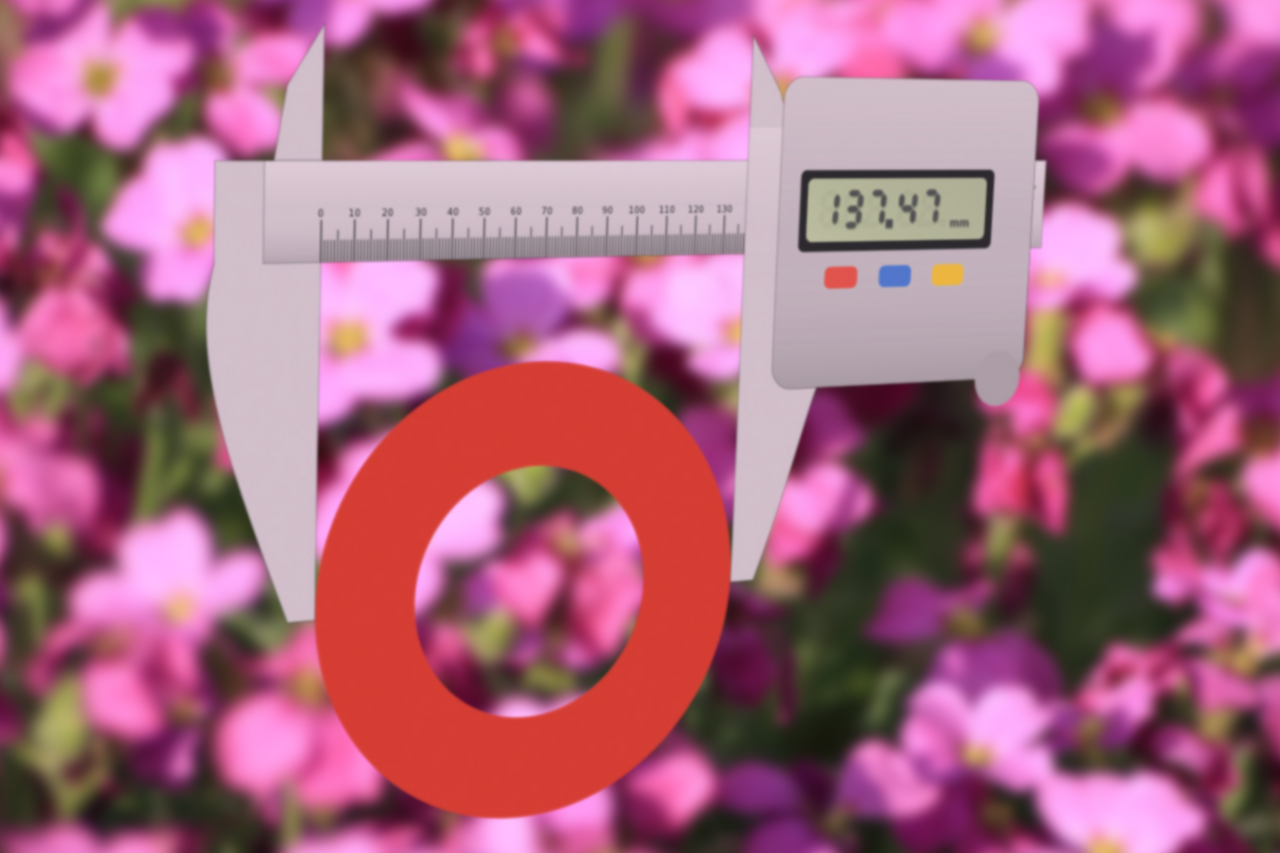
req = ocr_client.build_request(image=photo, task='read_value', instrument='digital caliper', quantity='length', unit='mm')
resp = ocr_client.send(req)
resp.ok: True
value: 137.47 mm
